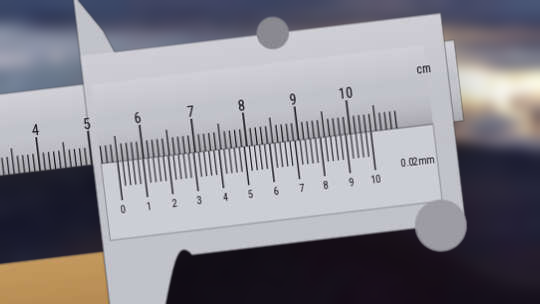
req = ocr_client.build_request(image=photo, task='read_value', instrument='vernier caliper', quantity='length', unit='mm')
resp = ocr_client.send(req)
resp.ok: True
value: 55.0 mm
